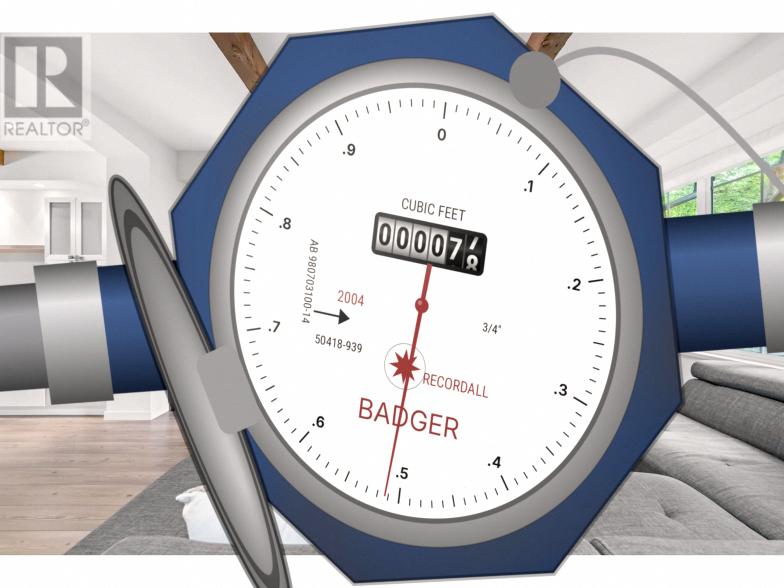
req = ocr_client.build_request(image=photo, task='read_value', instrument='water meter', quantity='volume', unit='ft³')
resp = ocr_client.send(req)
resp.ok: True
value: 77.51 ft³
